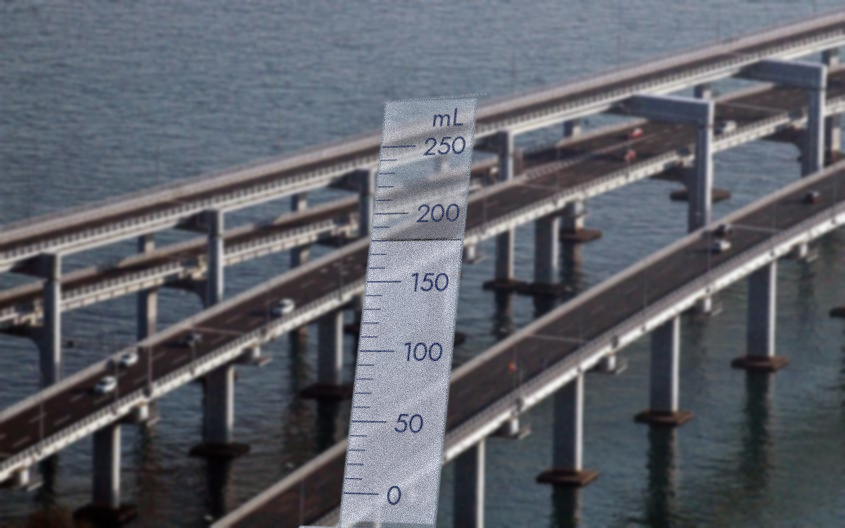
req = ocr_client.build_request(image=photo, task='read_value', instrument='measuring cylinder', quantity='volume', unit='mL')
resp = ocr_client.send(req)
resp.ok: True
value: 180 mL
